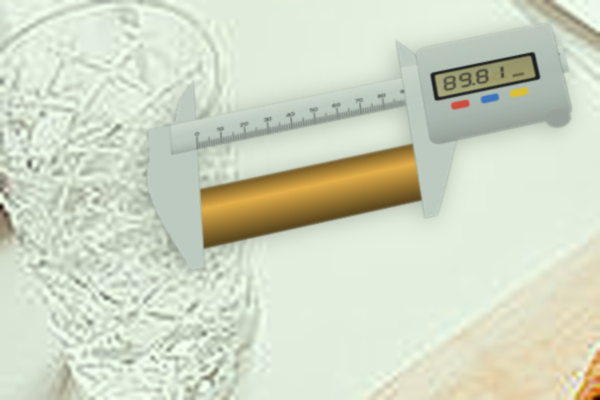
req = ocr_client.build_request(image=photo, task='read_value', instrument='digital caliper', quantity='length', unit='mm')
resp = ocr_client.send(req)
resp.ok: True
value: 89.81 mm
